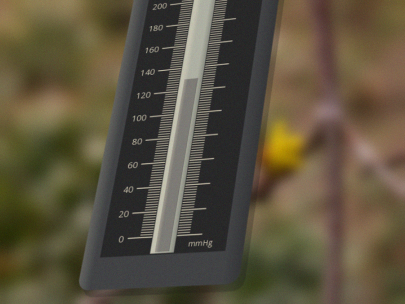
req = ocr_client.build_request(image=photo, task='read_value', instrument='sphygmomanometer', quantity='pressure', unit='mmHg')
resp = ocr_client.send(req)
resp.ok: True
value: 130 mmHg
